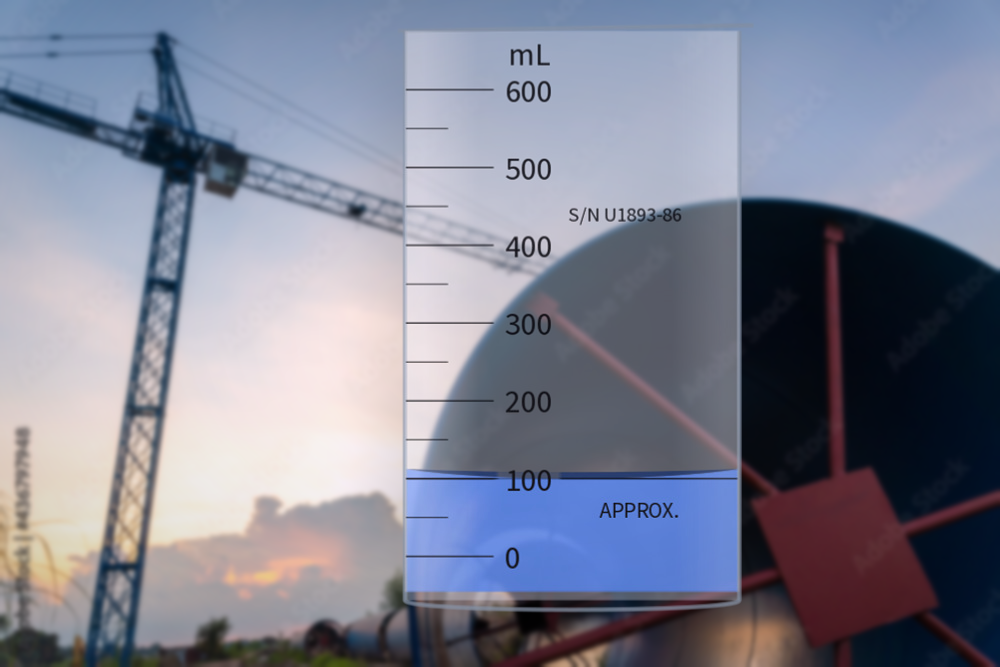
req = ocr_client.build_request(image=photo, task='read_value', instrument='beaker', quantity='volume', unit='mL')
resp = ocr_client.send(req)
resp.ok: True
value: 100 mL
